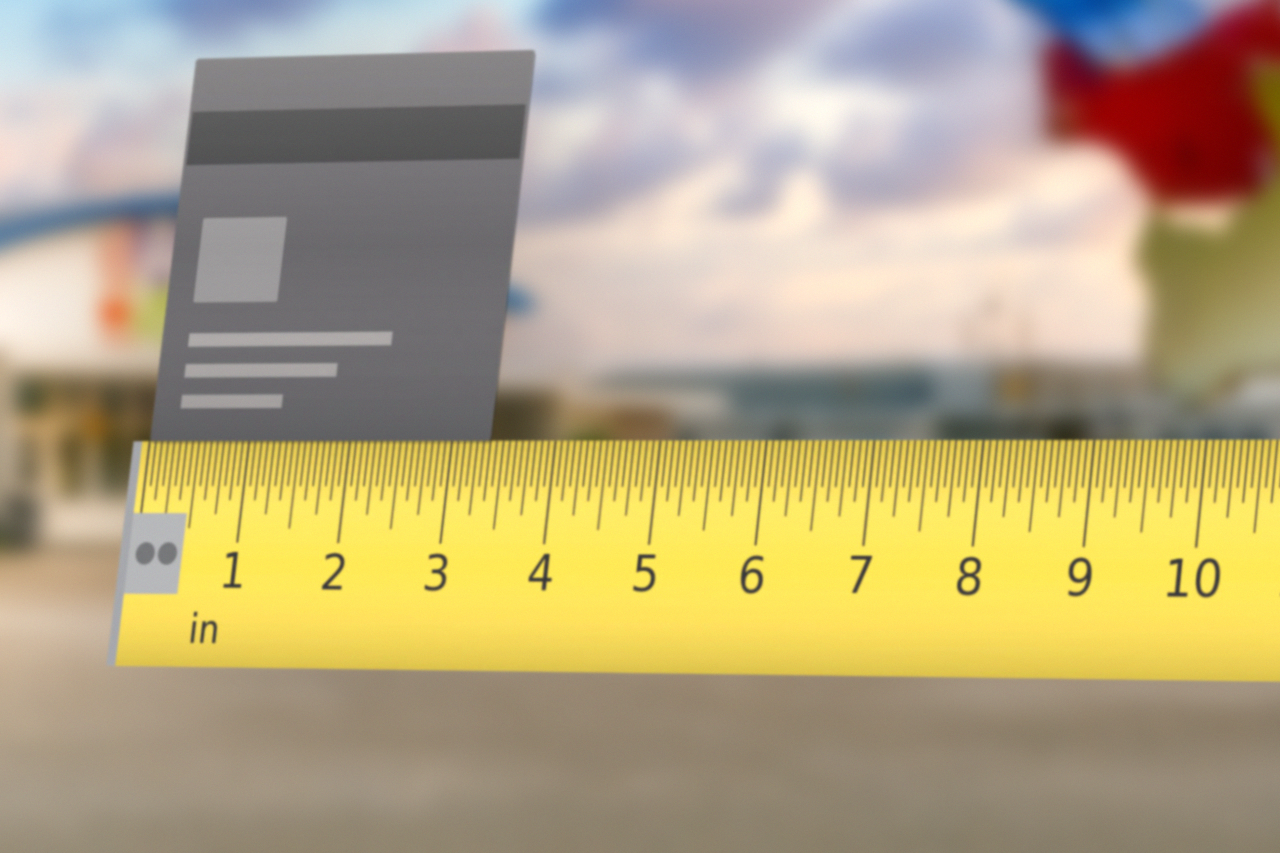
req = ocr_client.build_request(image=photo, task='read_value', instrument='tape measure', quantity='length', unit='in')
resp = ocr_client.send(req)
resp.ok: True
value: 3.375 in
